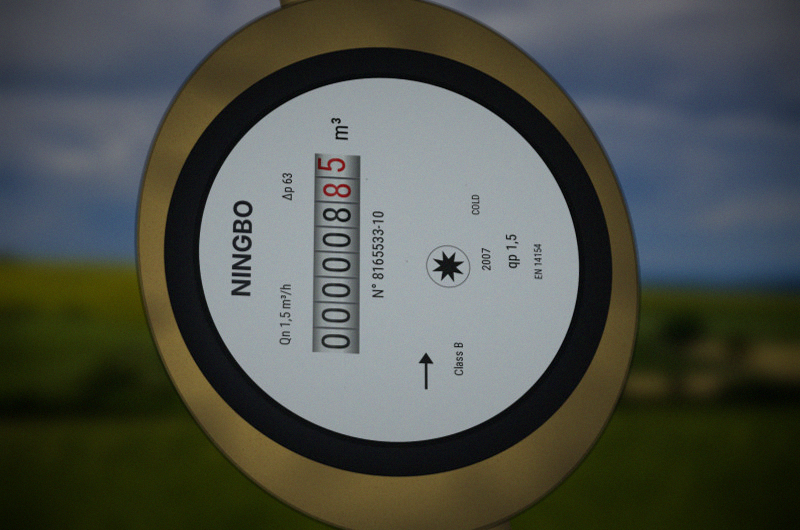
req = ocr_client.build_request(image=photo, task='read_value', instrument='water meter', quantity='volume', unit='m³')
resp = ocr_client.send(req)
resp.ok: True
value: 8.85 m³
